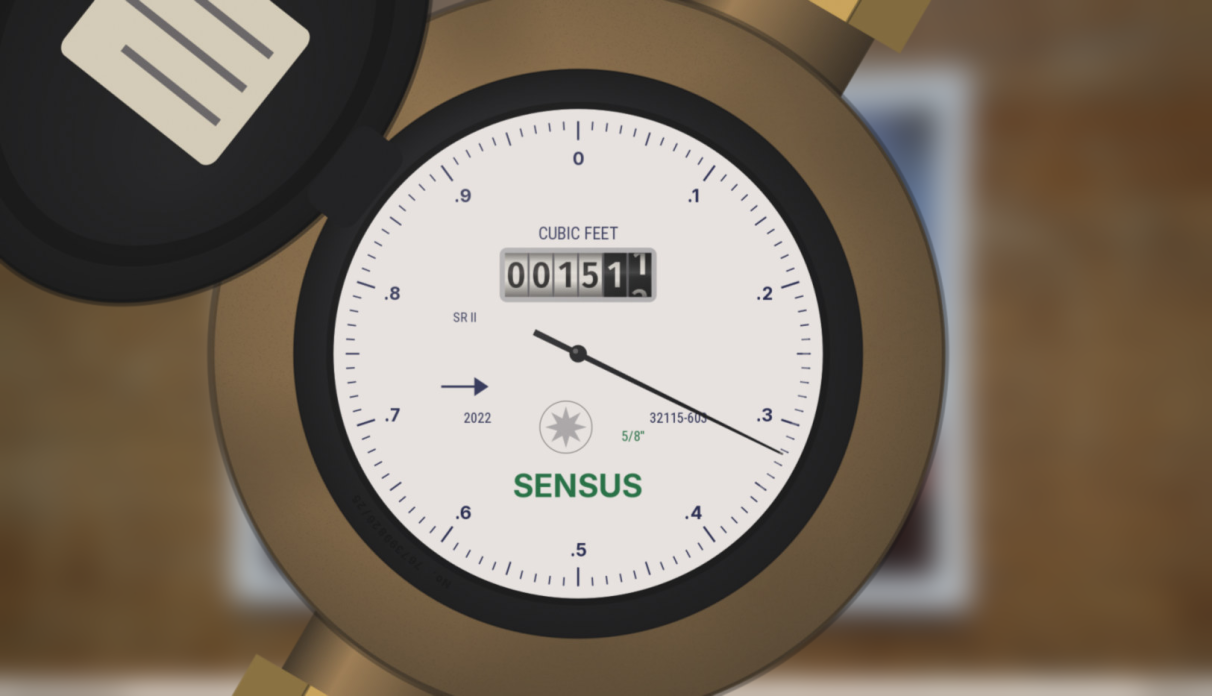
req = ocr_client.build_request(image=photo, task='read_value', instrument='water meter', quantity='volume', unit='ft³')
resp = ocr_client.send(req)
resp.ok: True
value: 1511.32 ft³
